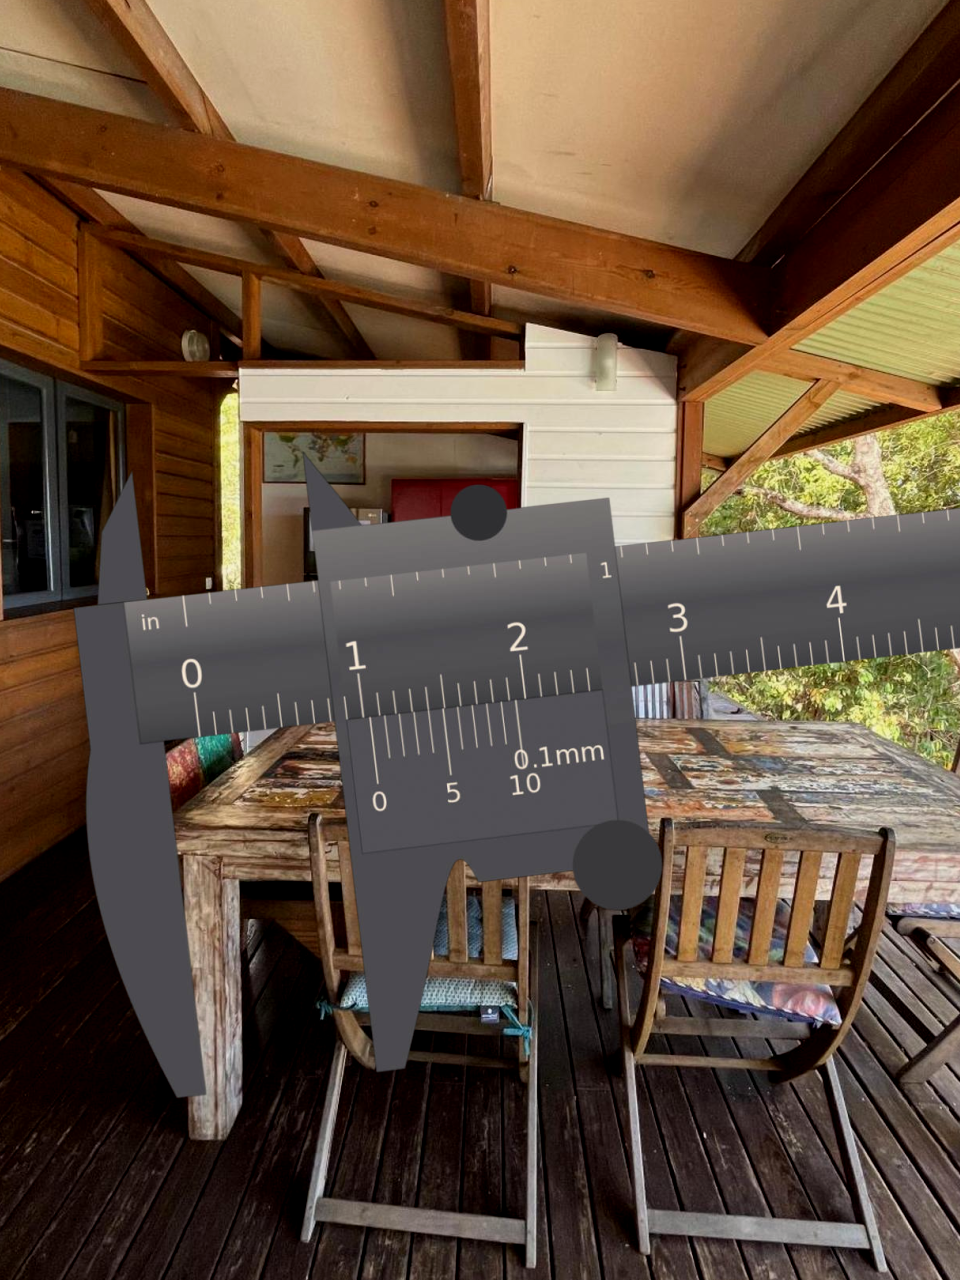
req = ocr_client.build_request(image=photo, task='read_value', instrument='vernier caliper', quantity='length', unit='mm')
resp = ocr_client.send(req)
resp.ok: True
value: 10.4 mm
